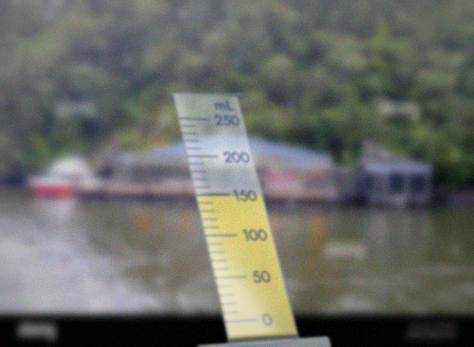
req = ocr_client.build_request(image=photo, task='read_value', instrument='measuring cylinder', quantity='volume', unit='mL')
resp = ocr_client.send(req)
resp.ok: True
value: 150 mL
